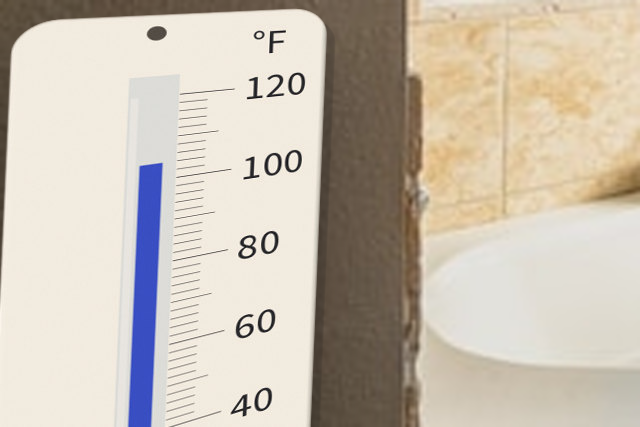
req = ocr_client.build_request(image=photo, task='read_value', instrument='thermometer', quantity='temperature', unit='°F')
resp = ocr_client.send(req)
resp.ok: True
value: 104 °F
